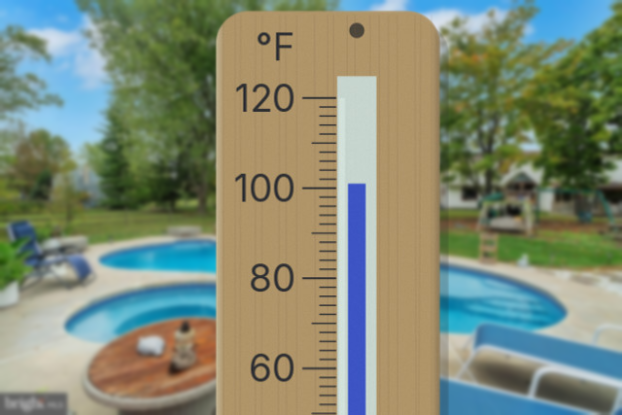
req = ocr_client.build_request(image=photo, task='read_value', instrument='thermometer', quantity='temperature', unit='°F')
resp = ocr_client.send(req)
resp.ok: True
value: 101 °F
